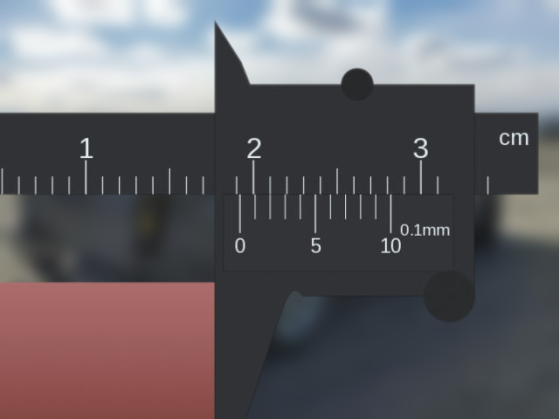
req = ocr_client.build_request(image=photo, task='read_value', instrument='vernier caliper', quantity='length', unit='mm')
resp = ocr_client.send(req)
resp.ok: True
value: 19.2 mm
